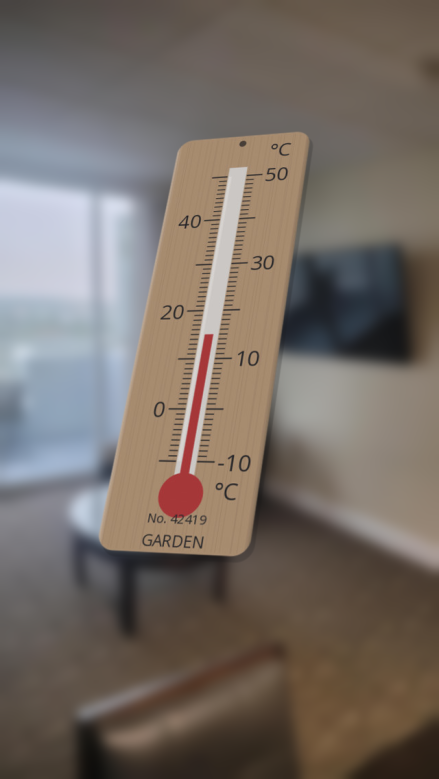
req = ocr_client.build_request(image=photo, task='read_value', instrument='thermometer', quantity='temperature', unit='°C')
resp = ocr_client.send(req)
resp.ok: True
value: 15 °C
